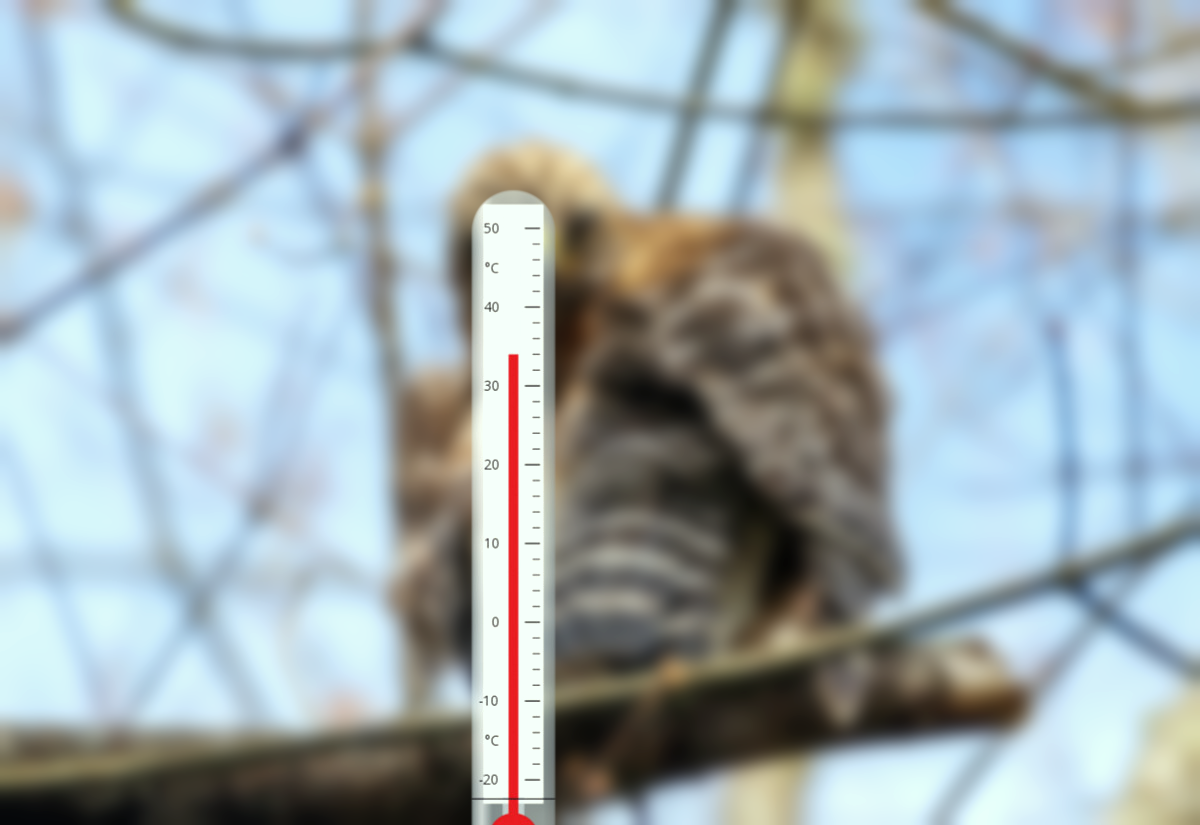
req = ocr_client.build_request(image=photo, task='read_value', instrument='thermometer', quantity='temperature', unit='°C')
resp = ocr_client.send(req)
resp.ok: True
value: 34 °C
